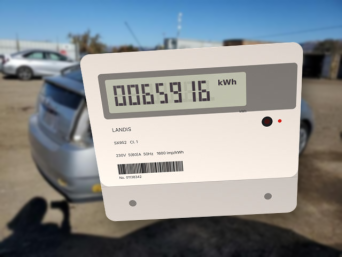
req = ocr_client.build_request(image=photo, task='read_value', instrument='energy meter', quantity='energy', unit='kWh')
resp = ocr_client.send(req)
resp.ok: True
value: 65916 kWh
